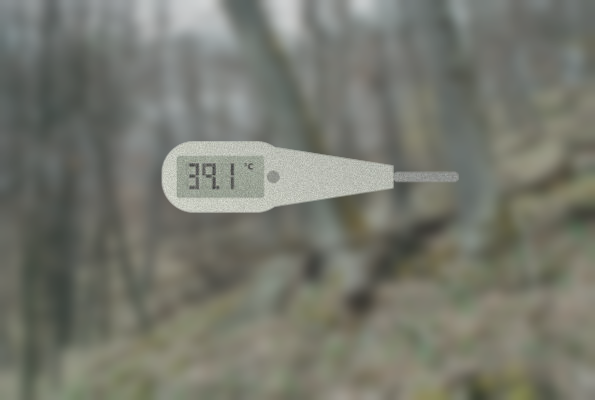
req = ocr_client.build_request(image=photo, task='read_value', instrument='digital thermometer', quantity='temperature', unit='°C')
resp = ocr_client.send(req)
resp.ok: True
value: 39.1 °C
